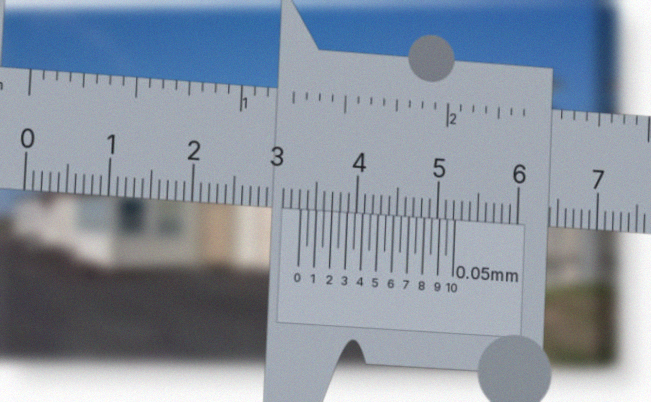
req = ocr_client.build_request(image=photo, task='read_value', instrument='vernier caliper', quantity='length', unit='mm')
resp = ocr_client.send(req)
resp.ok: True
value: 33.2 mm
